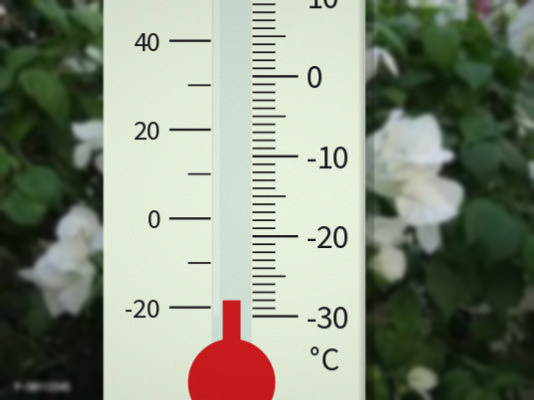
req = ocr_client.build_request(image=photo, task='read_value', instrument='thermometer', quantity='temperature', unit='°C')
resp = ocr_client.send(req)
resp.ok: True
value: -28 °C
